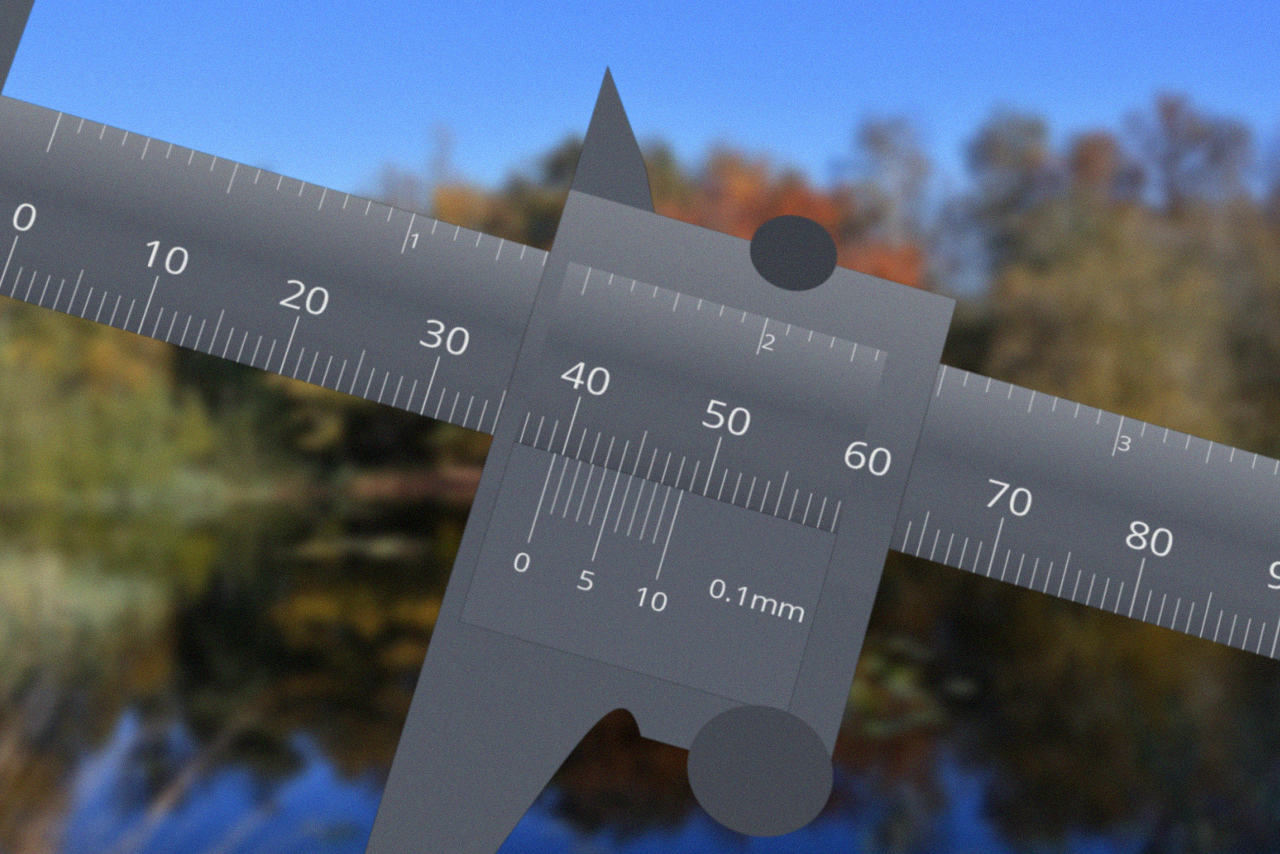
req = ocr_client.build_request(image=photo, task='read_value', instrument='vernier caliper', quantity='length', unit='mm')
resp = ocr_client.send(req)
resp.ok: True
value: 39.5 mm
